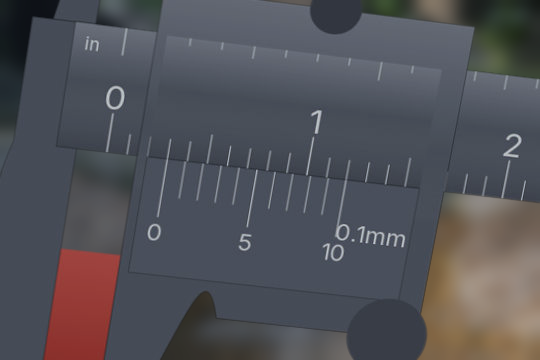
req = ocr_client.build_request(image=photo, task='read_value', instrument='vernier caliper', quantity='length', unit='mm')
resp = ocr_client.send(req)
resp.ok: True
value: 3.0 mm
